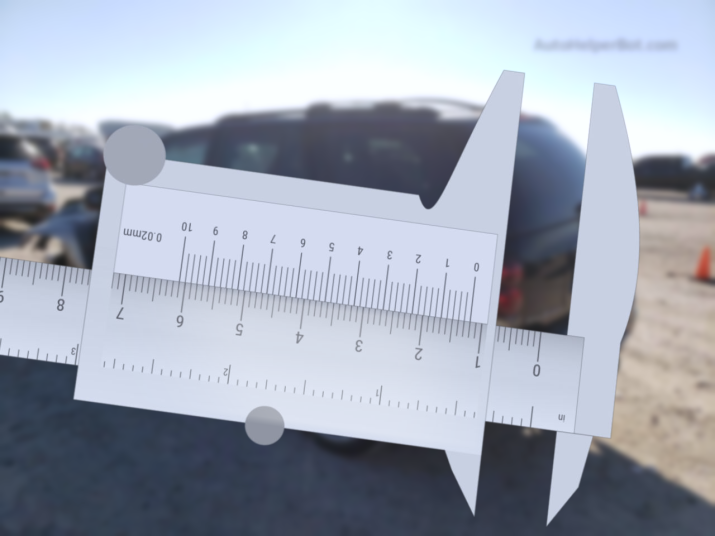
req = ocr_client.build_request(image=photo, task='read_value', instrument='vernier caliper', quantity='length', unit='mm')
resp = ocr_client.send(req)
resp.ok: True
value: 12.0 mm
